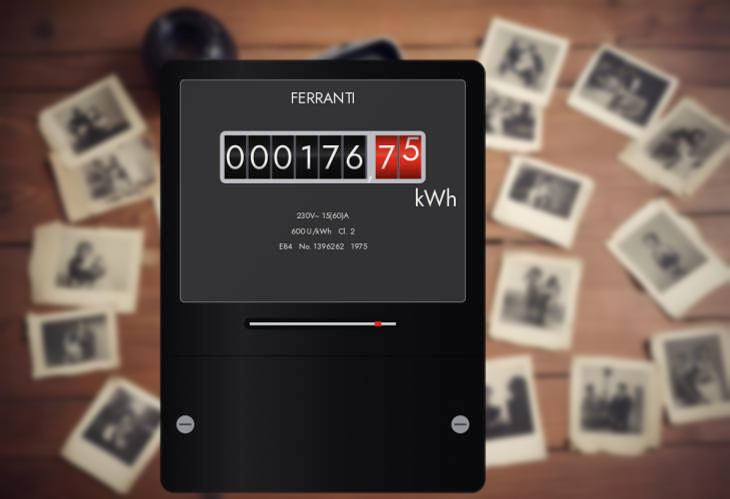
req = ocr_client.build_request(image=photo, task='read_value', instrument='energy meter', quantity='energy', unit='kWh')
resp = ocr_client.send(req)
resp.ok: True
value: 176.75 kWh
